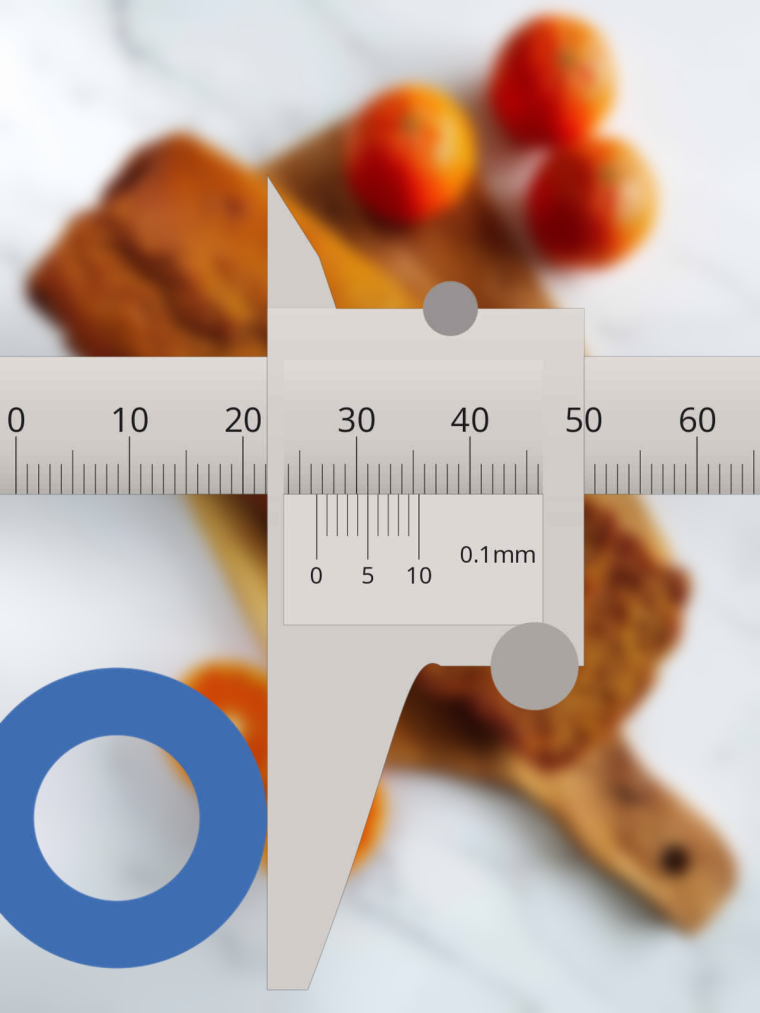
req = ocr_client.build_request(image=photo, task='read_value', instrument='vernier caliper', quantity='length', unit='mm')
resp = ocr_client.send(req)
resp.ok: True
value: 26.5 mm
